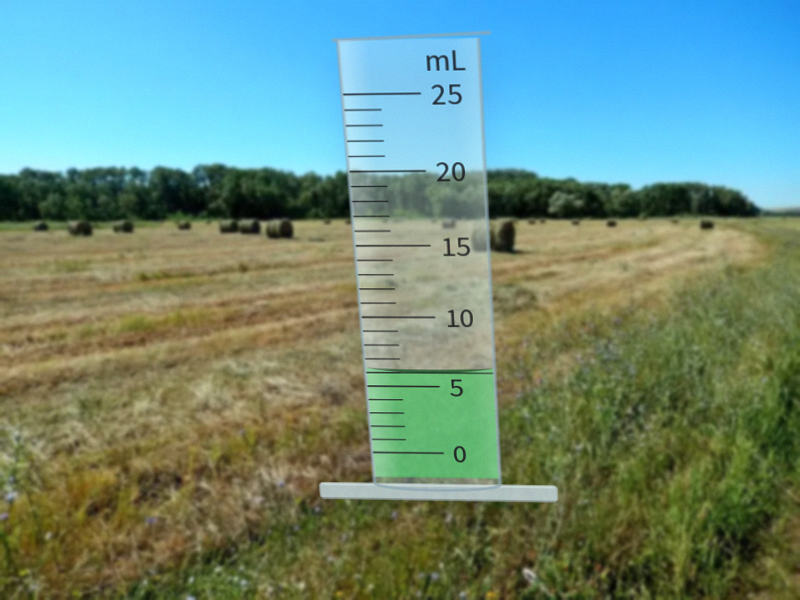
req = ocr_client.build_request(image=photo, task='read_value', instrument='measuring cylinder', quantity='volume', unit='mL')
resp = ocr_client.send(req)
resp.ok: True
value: 6 mL
